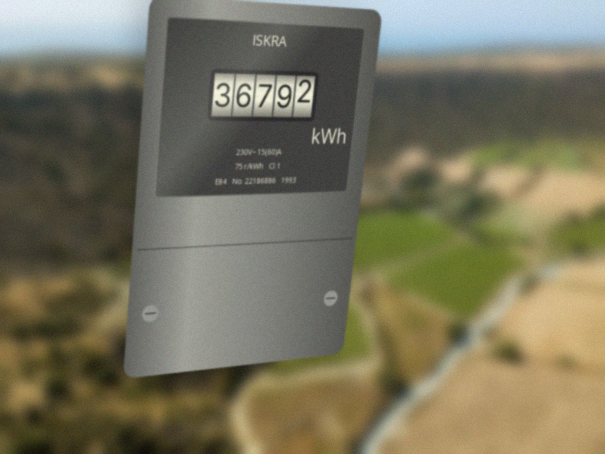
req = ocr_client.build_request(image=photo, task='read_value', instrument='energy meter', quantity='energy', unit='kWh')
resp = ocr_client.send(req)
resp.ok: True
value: 36792 kWh
